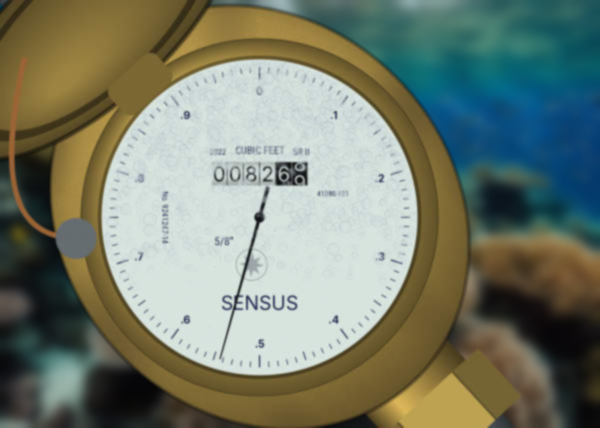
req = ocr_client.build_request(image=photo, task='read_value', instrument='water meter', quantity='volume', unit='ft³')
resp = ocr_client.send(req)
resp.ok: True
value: 8268.54 ft³
